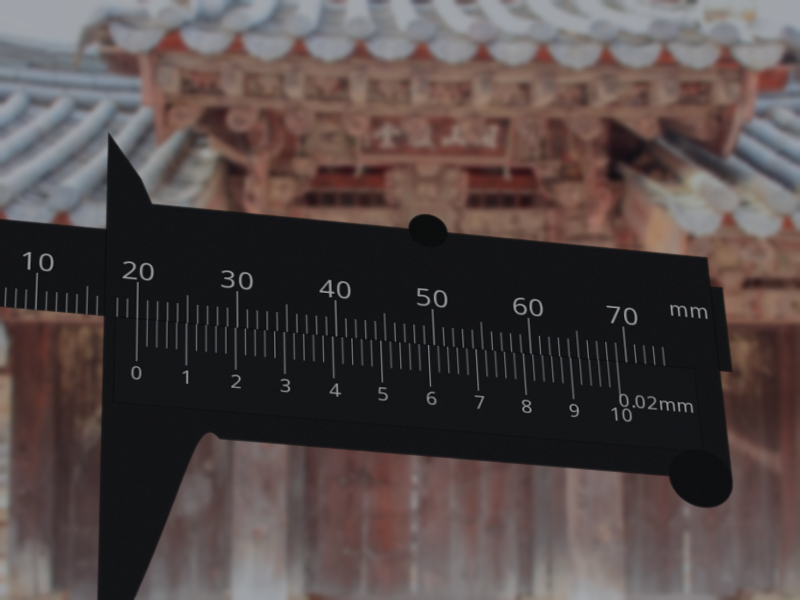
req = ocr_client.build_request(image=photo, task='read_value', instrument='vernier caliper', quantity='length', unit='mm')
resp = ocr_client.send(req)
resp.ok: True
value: 20.0 mm
